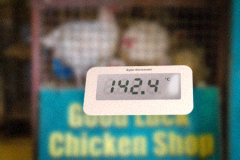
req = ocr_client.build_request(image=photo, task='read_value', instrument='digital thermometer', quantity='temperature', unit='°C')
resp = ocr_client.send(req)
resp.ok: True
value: 142.4 °C
